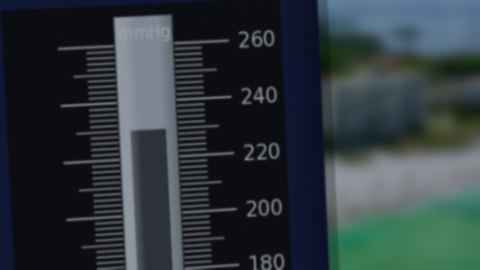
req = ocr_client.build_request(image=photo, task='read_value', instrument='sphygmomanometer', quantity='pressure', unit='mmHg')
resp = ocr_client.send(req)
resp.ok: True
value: 230 mmHg
